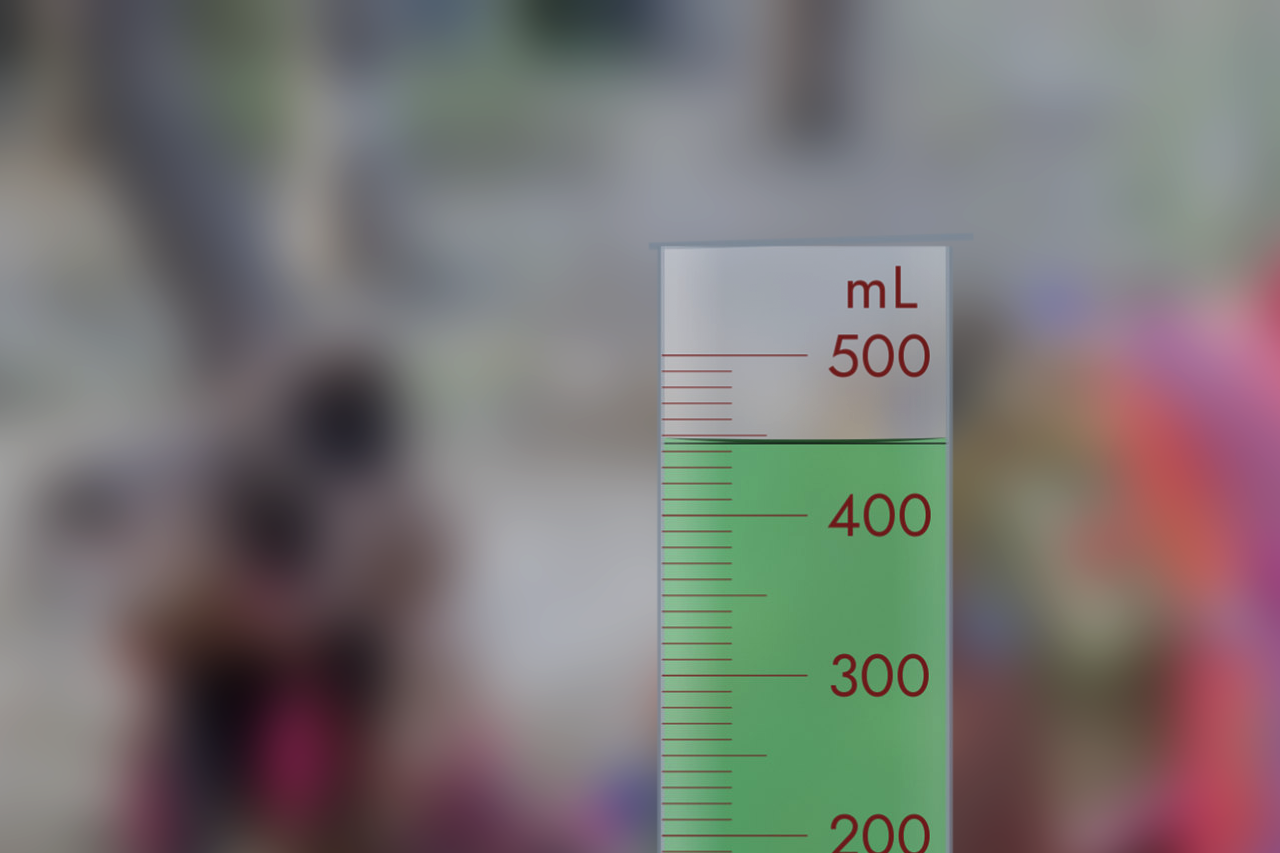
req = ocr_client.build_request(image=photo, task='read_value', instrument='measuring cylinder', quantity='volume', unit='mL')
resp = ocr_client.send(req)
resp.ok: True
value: 445 mL
